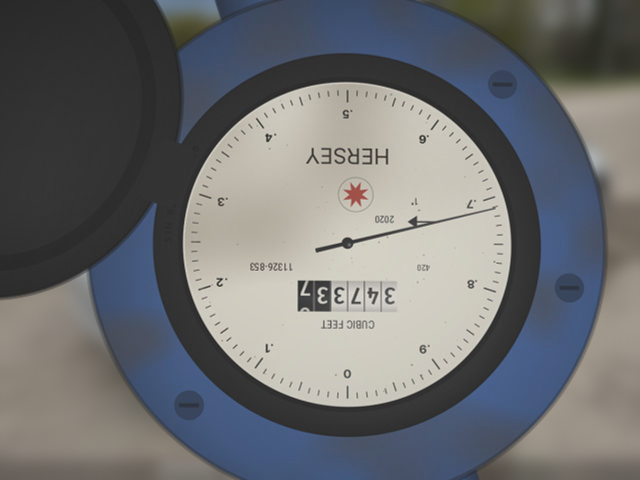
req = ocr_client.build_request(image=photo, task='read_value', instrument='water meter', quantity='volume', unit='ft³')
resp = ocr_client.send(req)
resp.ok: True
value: 347336.71 ft³
